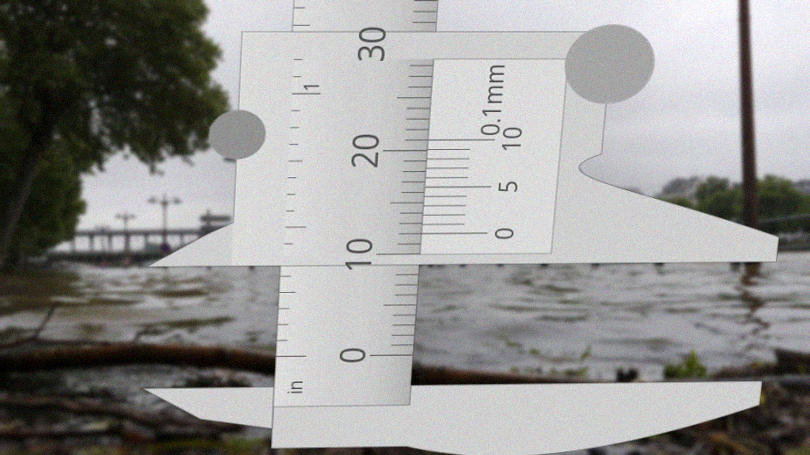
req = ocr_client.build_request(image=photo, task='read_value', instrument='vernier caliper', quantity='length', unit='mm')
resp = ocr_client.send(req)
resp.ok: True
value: 12.0 mm
